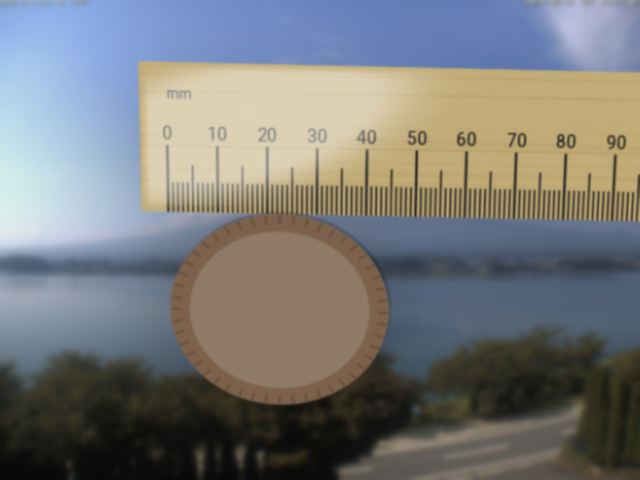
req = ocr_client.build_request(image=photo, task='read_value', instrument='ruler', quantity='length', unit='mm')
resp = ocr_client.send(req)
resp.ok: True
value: 45 mm
